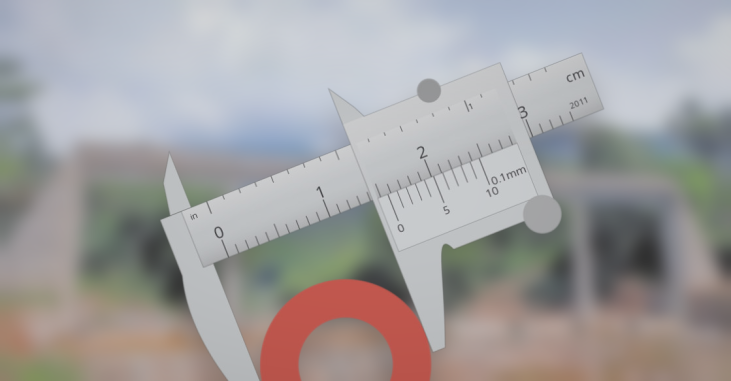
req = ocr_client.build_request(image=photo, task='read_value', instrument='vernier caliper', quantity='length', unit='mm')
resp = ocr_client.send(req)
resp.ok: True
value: 15.7 mm
